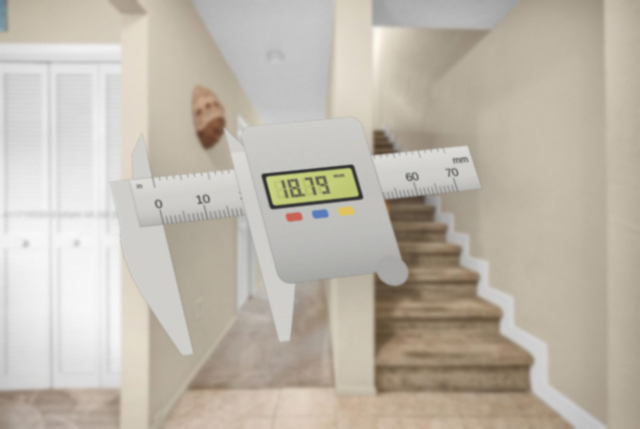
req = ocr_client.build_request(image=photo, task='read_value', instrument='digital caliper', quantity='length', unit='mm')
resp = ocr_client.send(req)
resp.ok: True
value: 18.79 mm
